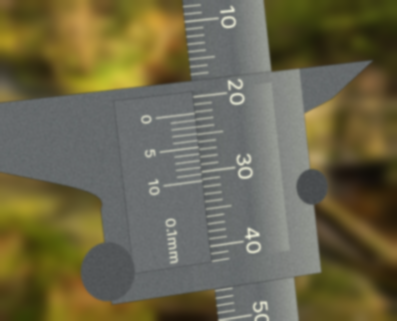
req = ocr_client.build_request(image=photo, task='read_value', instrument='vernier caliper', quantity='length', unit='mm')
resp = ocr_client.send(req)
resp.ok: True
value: 22.2 mm
